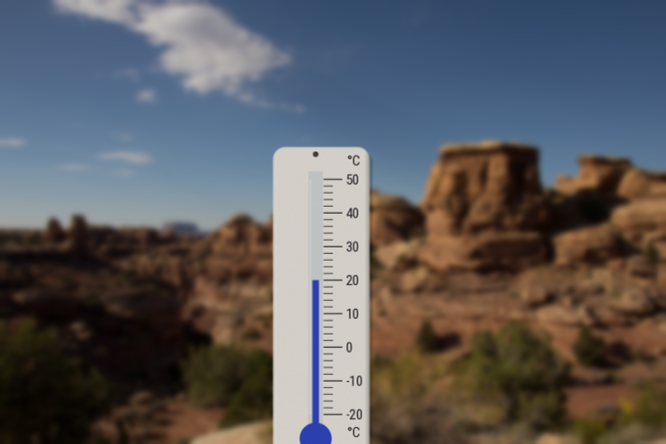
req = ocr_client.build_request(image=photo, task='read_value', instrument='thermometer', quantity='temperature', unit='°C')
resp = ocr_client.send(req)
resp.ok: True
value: 20 °C
